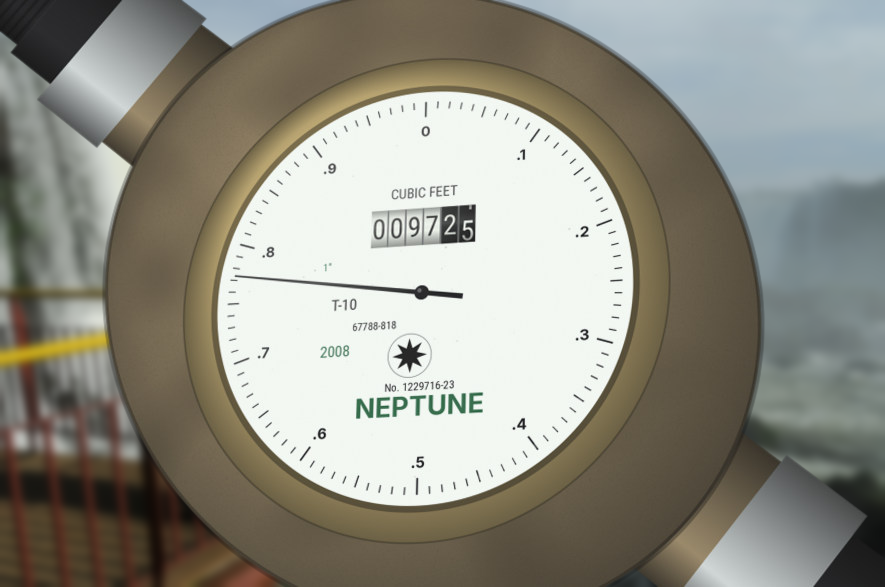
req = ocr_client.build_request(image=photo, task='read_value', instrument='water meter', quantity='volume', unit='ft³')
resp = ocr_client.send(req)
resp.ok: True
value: 9724.77 ft³
